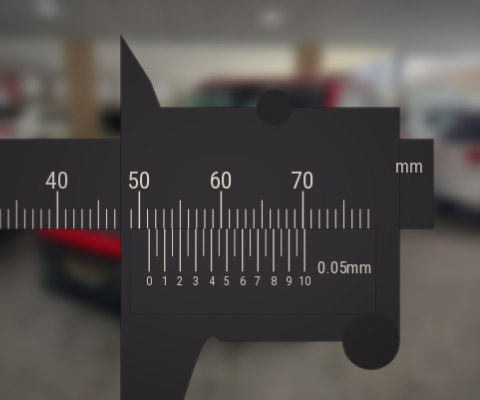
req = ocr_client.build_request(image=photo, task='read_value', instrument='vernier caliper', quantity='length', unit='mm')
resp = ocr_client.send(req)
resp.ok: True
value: 51.2 mm
